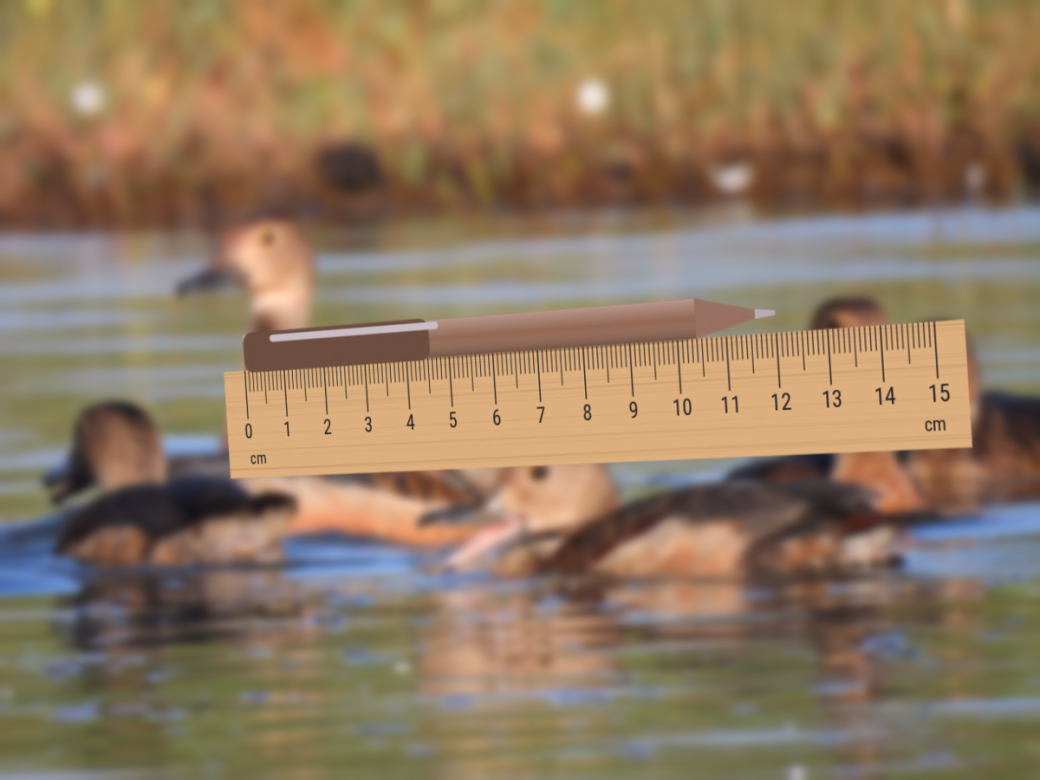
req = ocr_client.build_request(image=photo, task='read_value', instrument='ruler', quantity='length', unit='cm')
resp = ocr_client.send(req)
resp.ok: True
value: 12 cm
